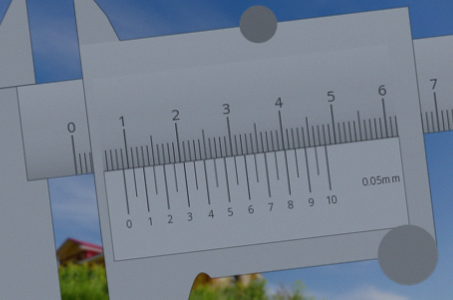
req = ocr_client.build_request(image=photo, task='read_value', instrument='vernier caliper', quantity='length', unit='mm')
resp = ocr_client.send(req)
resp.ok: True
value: 9.0 mm
